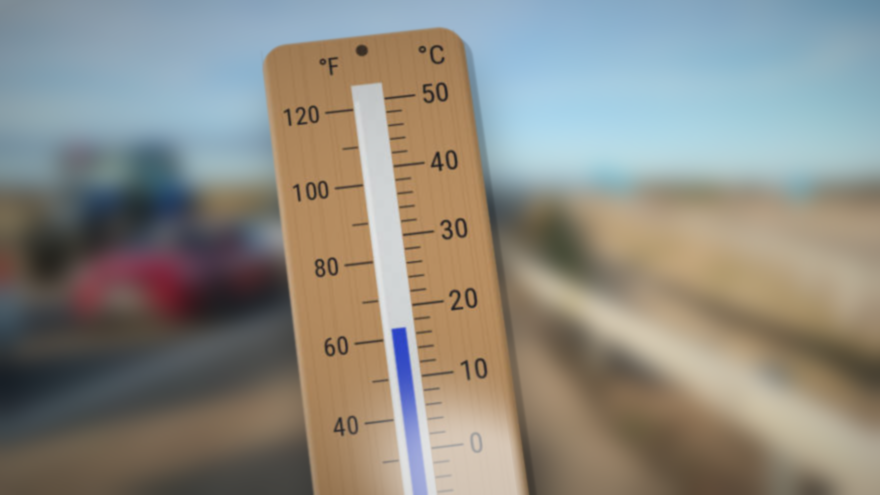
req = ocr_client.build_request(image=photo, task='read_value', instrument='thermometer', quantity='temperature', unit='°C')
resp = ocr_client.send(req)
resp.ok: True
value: 17 °C
